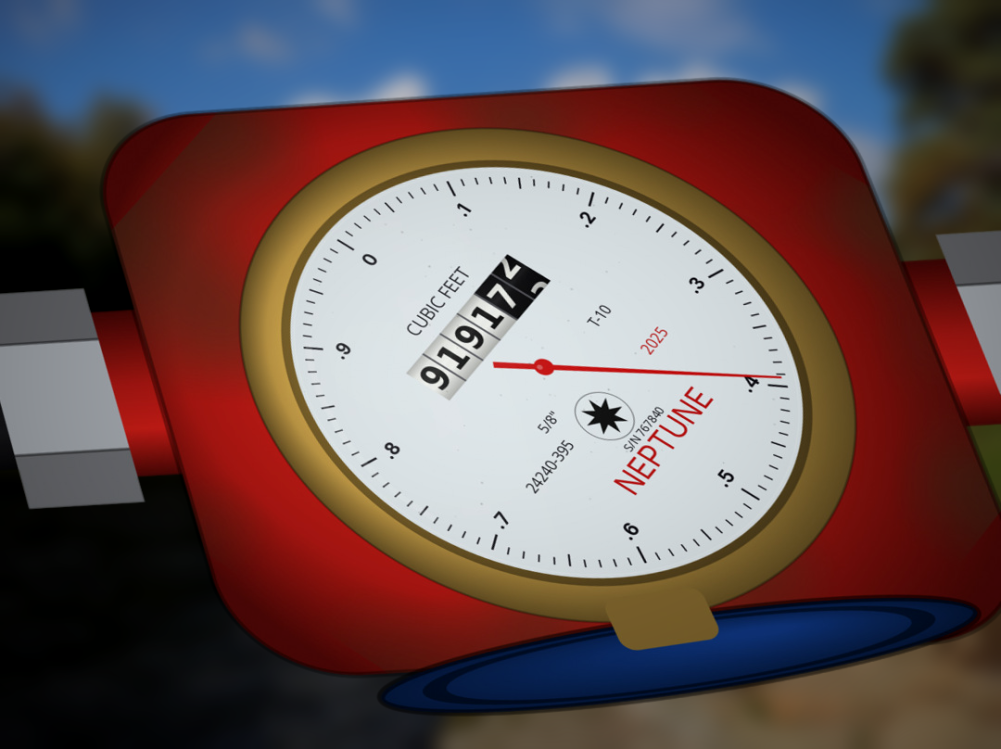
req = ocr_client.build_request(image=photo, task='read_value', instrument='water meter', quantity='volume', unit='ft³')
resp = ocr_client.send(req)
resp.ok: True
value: 919172.39 ft³
